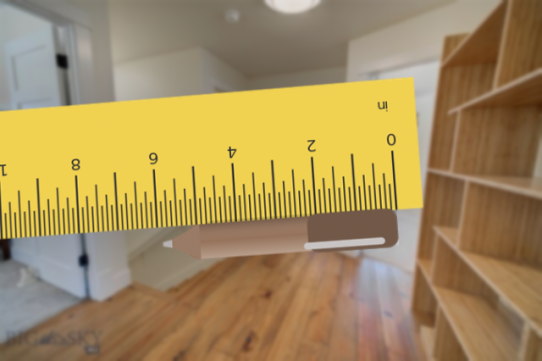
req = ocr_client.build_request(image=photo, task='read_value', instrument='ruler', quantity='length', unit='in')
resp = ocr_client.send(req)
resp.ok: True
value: 5.875 in
